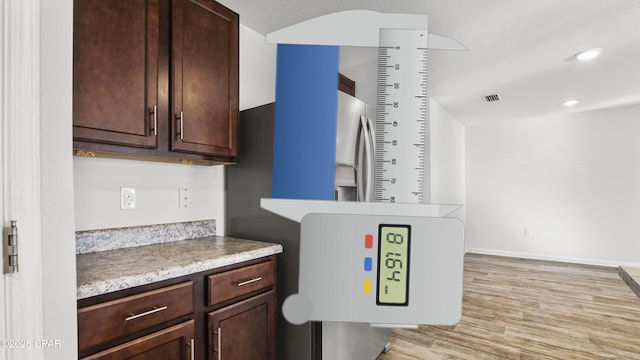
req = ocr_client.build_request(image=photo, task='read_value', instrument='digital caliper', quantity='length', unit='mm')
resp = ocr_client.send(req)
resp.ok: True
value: 81.64 mm
